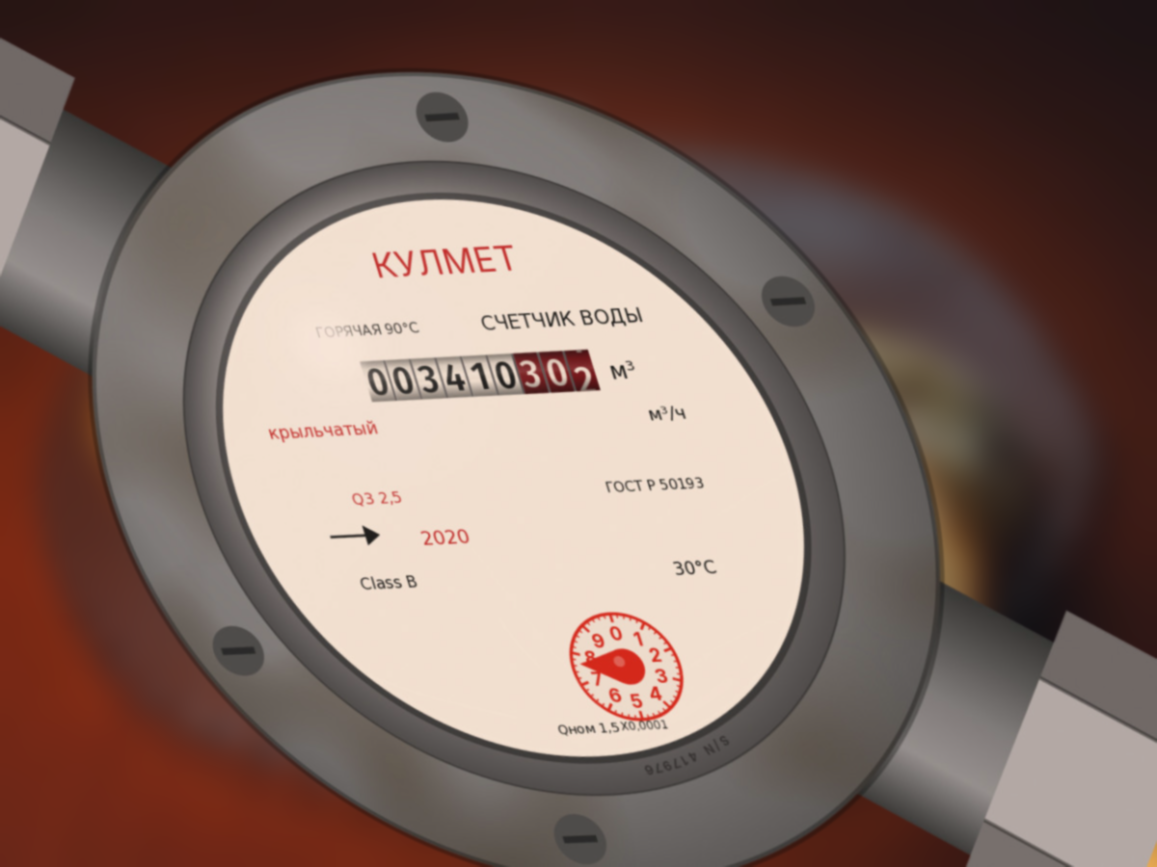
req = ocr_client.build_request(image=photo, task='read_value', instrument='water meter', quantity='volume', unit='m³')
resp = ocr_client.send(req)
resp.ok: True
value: 3410.3017 m³
